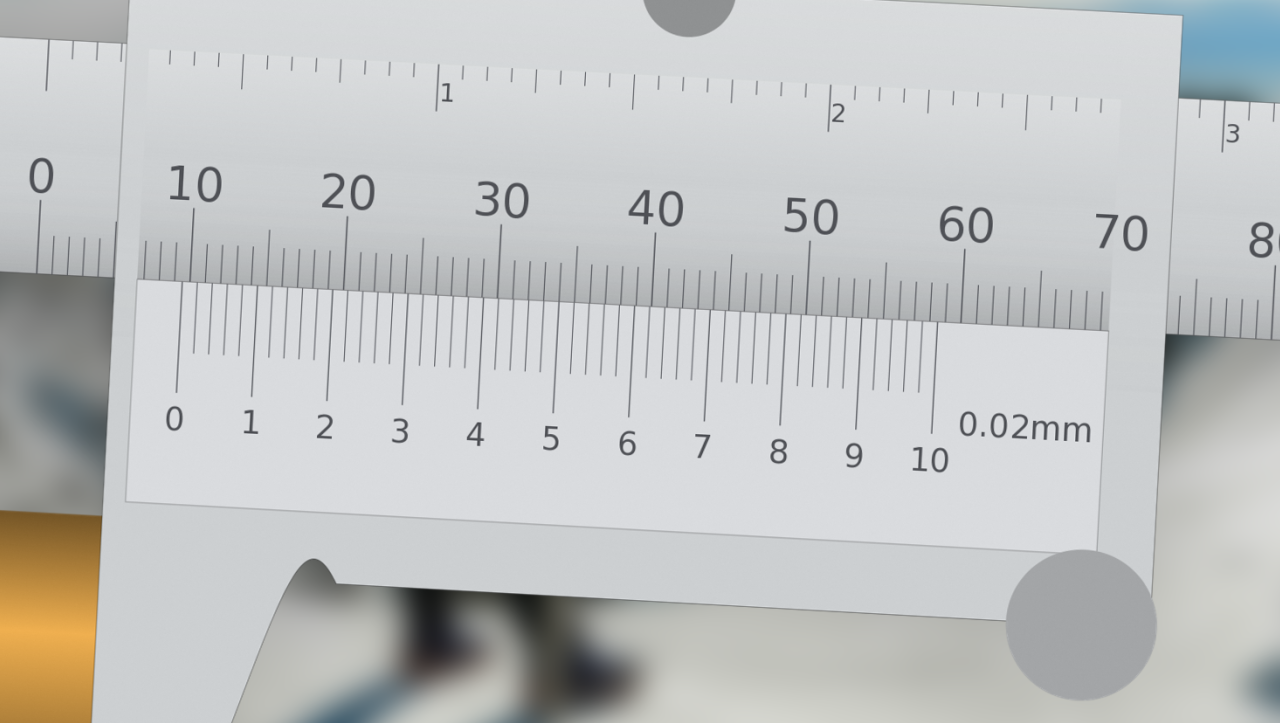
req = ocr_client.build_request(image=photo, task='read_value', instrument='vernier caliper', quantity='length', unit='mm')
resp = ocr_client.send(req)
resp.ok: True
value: 9.5 mm
